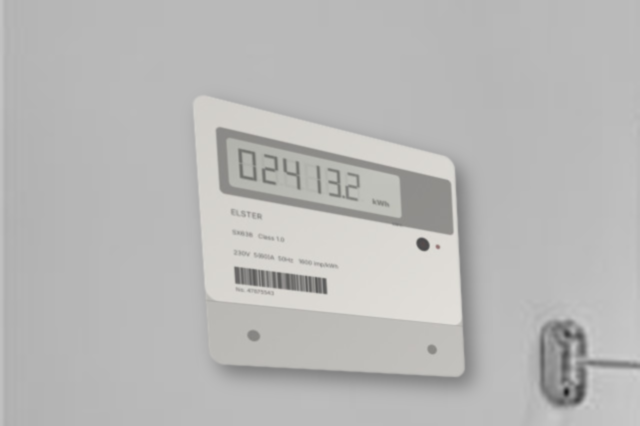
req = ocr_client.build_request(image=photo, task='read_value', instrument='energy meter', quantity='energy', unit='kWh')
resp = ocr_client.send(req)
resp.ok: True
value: 2413.2 kWh
